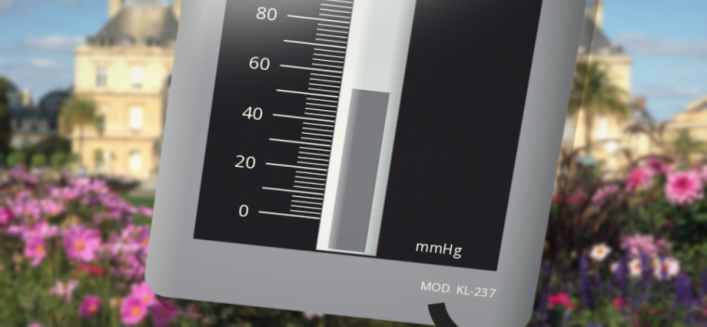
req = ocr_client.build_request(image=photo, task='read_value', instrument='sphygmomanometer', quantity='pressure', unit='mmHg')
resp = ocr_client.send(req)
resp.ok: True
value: 54 mmHg
